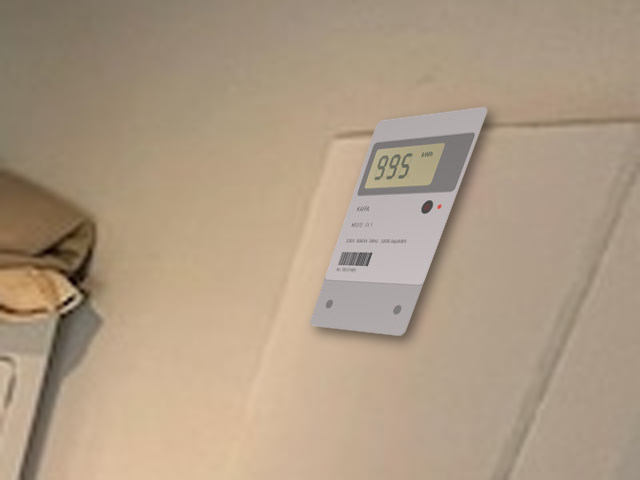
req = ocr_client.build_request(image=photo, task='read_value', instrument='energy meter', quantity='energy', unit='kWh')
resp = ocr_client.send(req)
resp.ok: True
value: 995 kWh
